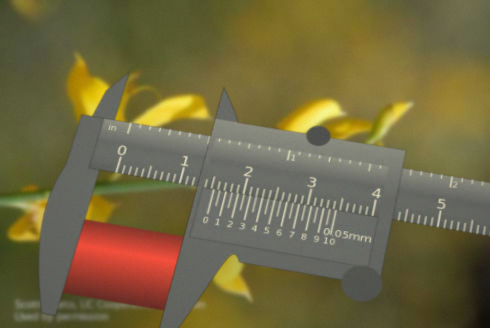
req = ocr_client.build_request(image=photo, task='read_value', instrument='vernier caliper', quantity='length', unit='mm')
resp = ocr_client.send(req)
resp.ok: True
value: 15.4 mm
